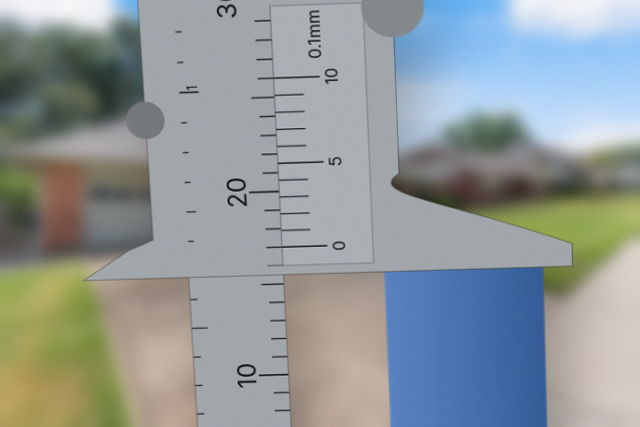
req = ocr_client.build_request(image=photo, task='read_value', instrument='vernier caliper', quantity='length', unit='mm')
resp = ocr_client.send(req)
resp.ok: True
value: 17.0 mm
